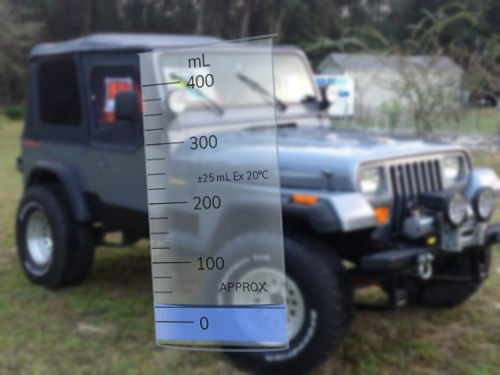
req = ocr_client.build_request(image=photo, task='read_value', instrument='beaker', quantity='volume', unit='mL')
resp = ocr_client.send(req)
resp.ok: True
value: 25 mL
